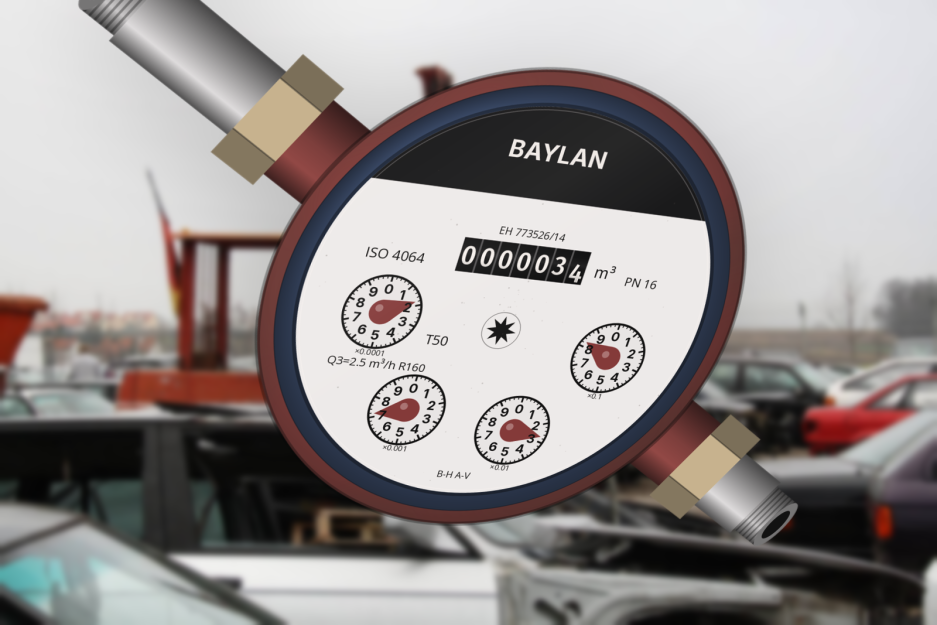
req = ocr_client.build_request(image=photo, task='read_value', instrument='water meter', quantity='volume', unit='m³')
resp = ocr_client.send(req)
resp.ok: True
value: 33.8271 m³
